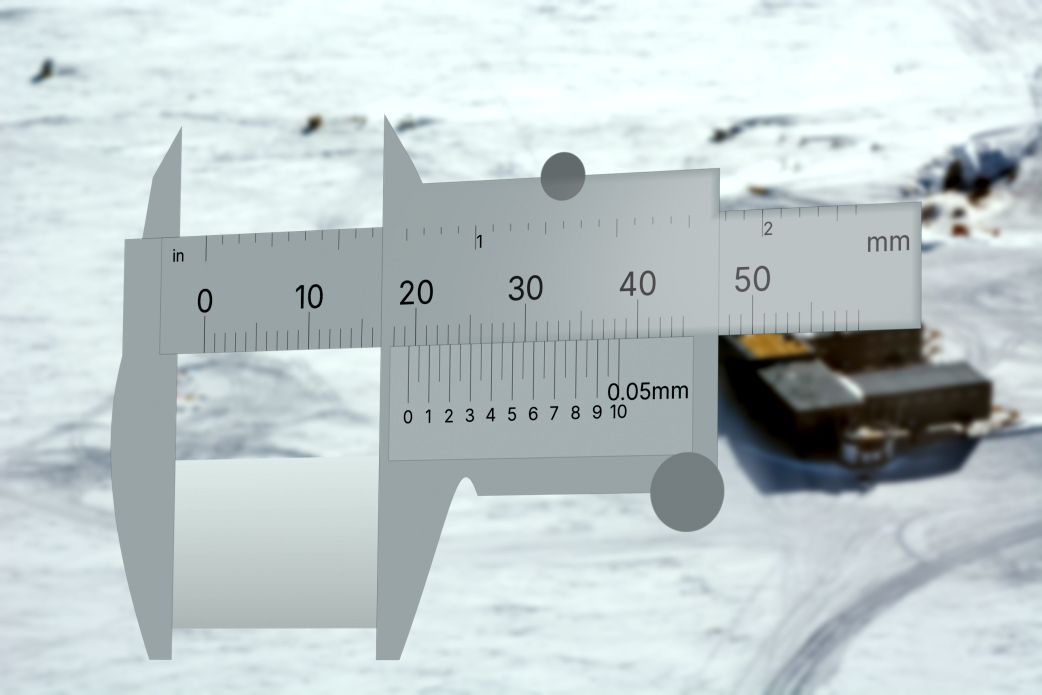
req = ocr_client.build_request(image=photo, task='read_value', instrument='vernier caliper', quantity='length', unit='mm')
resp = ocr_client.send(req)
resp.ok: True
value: 19.4 mm
